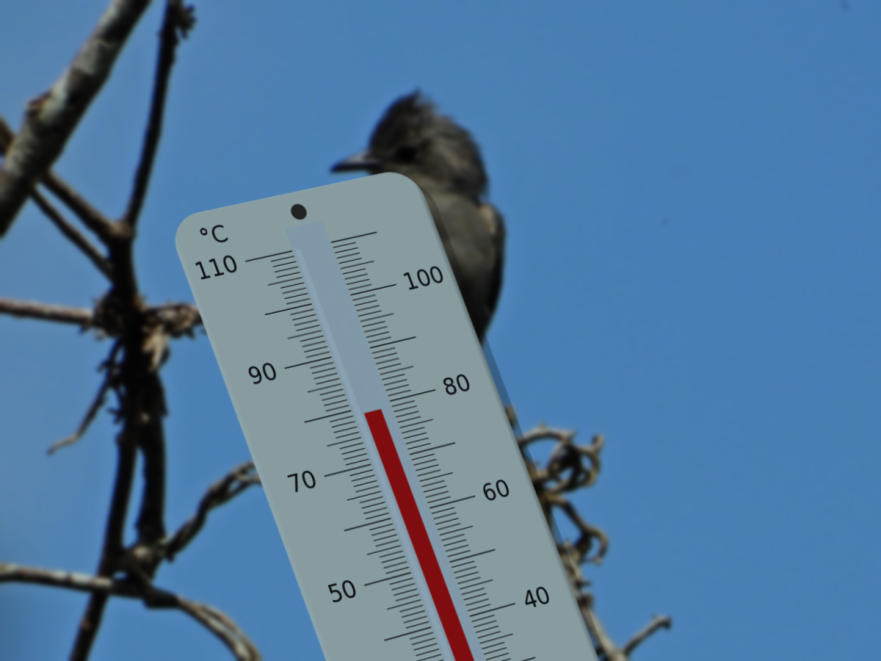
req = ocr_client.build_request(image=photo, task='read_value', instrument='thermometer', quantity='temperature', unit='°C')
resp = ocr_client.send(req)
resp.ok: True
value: 79 °C
